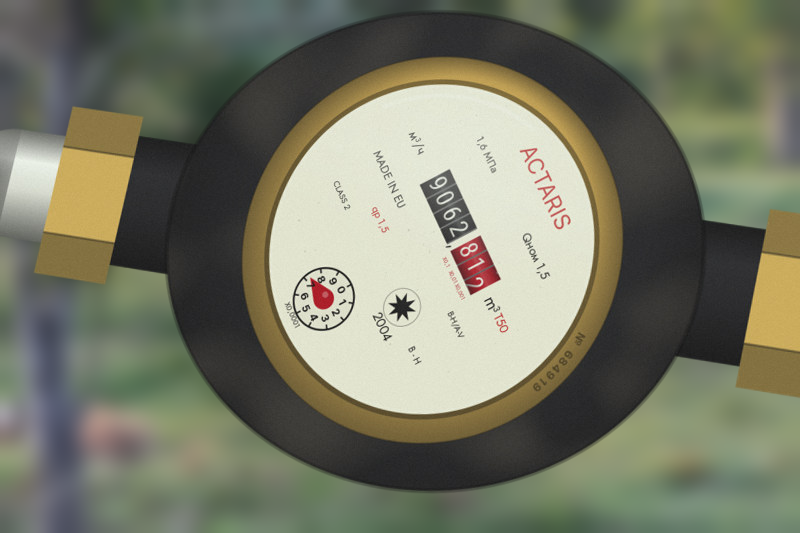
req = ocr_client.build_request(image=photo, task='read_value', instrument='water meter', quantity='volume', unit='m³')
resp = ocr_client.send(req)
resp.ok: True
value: 9062.8117 m³
